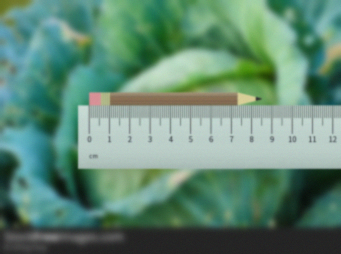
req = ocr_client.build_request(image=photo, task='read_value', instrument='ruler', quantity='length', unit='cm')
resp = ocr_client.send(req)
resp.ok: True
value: 8.5 cm
